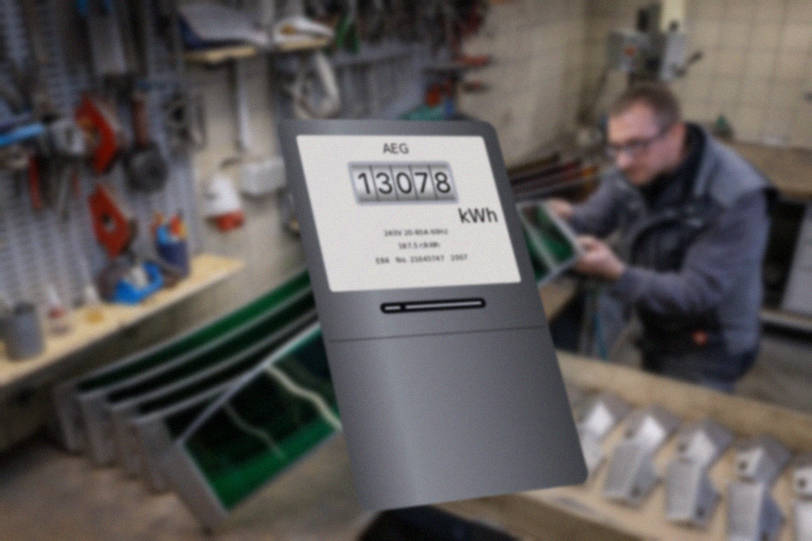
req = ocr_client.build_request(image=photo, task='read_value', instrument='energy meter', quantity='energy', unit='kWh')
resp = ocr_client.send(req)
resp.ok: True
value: 13078 kWh
